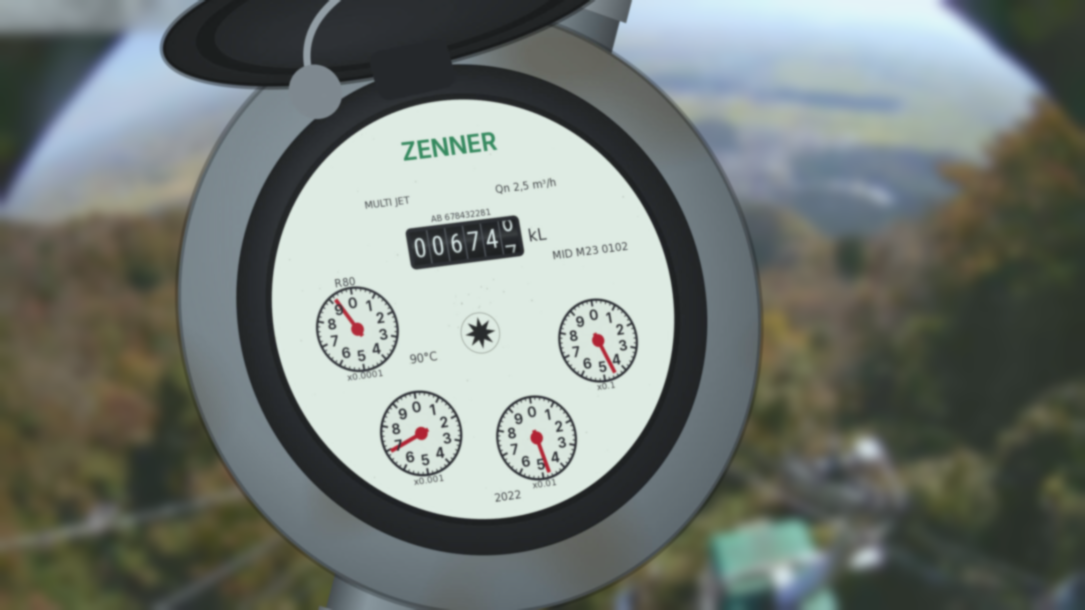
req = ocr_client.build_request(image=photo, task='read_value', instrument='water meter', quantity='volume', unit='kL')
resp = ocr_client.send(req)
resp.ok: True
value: 6746.4469 kL
